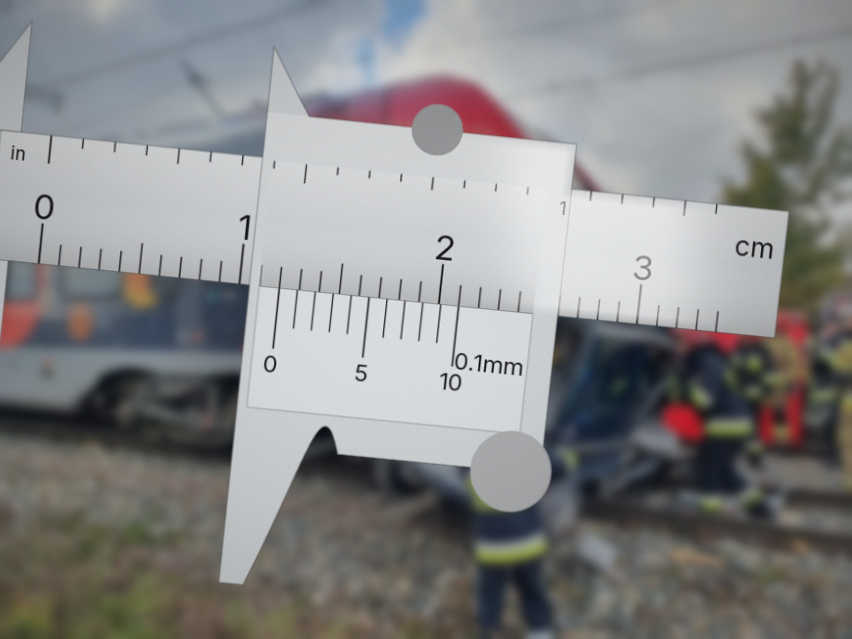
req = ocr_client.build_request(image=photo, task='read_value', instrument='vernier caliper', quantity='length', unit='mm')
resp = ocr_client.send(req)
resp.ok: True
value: 12.0 mm
